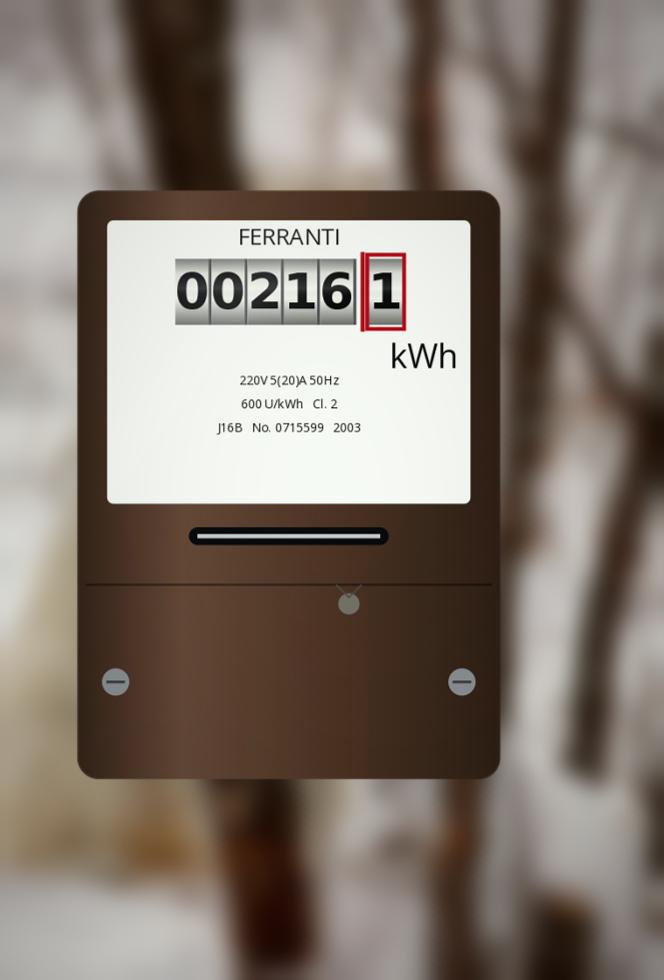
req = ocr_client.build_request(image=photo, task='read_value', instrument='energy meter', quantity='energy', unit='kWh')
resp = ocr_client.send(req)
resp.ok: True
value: 216.1 kWh
